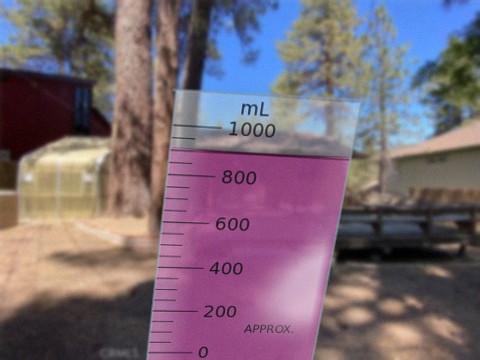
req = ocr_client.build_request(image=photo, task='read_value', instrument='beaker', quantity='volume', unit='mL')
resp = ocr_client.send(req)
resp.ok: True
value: 900 mL
